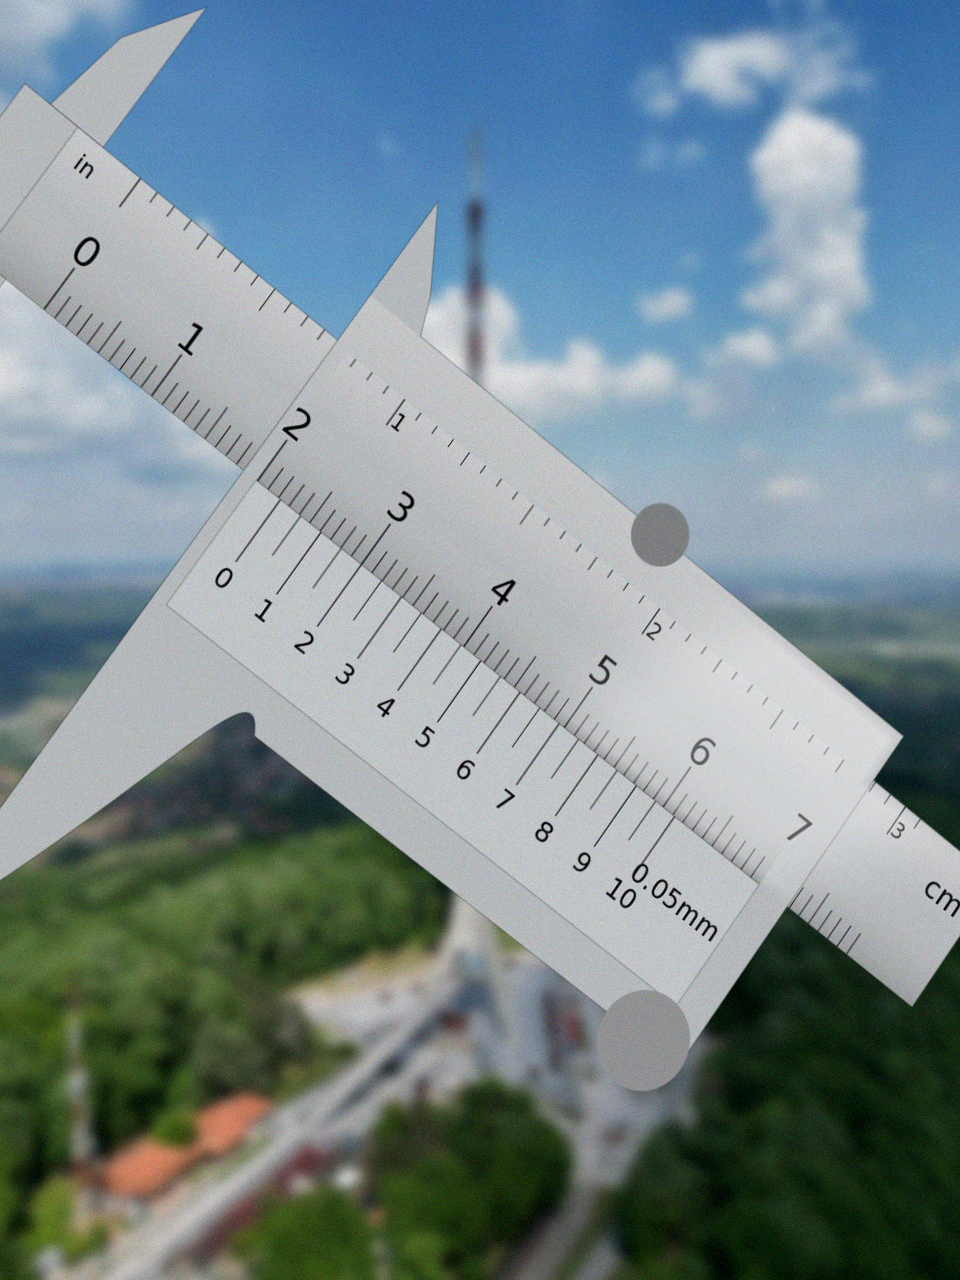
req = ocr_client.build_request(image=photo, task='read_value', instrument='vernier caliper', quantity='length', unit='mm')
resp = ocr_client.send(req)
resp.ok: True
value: 22.2 mm
